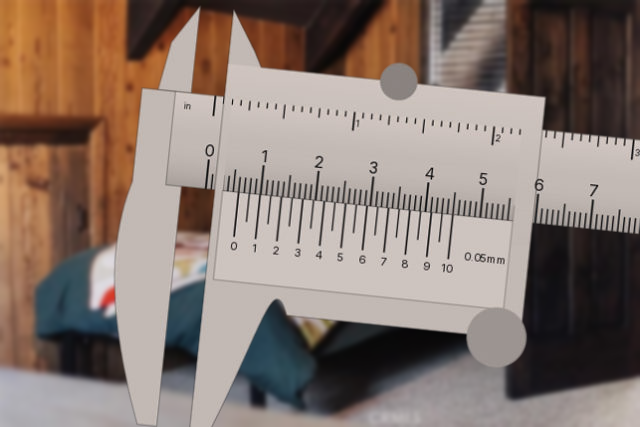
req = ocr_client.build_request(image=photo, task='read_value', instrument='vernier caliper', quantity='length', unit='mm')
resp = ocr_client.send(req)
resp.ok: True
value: 6.0 mm
